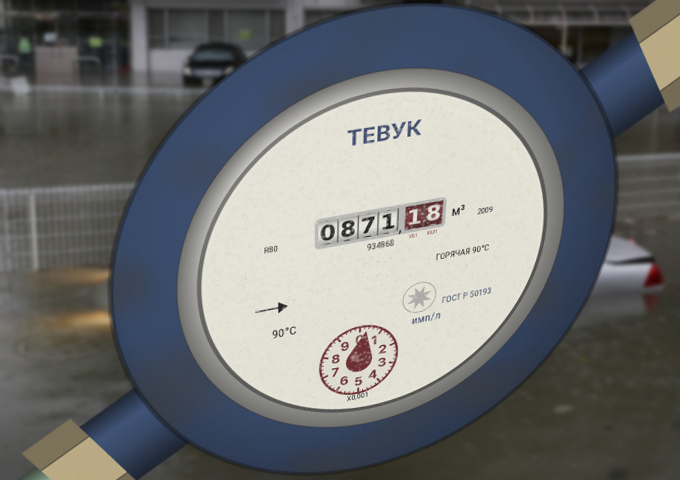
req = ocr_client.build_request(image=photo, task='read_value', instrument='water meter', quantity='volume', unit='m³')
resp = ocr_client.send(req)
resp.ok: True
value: 871.180 m³
